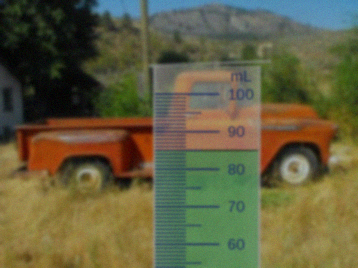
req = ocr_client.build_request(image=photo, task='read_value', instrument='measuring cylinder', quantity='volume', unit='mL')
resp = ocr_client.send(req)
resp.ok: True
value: 85 mL
